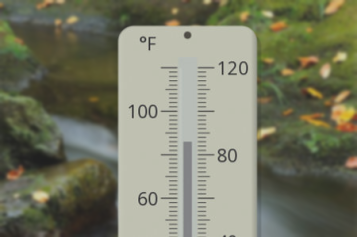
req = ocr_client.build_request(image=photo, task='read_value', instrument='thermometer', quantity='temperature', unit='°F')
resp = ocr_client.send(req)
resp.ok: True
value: 86 °F
